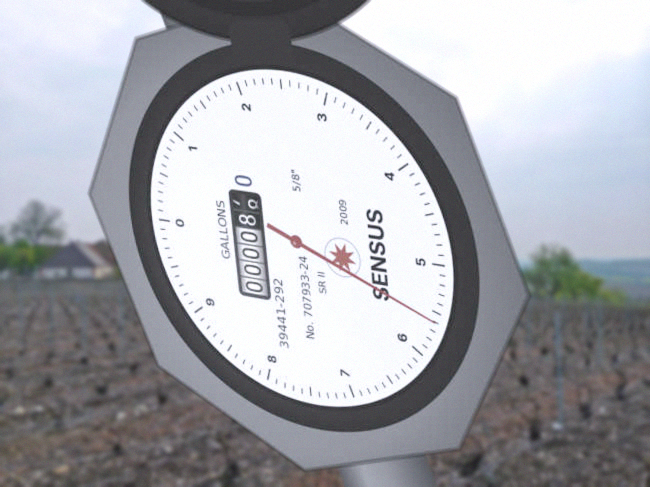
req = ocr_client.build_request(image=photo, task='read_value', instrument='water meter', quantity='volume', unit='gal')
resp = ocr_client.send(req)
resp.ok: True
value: 875.6 gal
